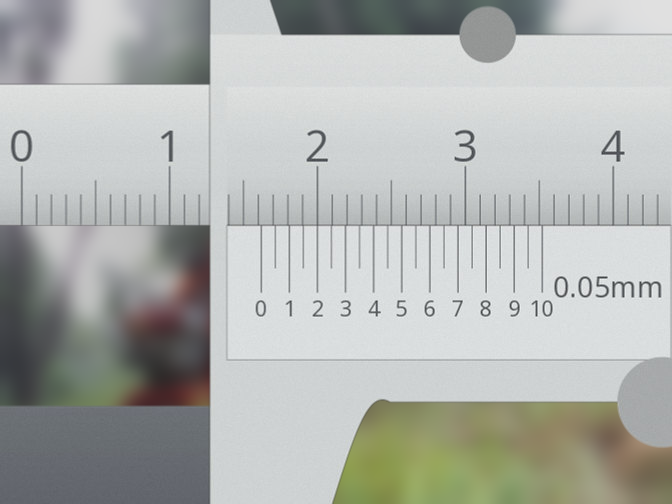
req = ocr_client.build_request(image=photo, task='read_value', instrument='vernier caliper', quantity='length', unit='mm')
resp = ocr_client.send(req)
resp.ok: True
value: 16.2 mm
